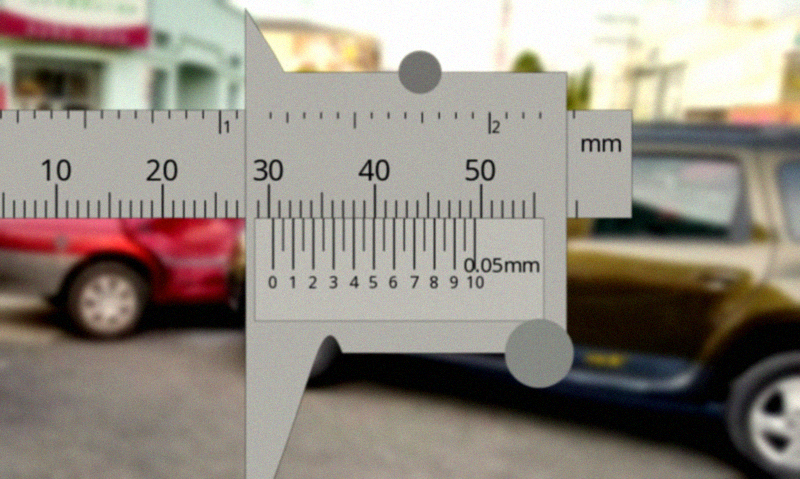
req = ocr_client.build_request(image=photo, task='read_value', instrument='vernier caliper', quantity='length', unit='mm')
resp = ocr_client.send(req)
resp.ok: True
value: 30.4 mm
